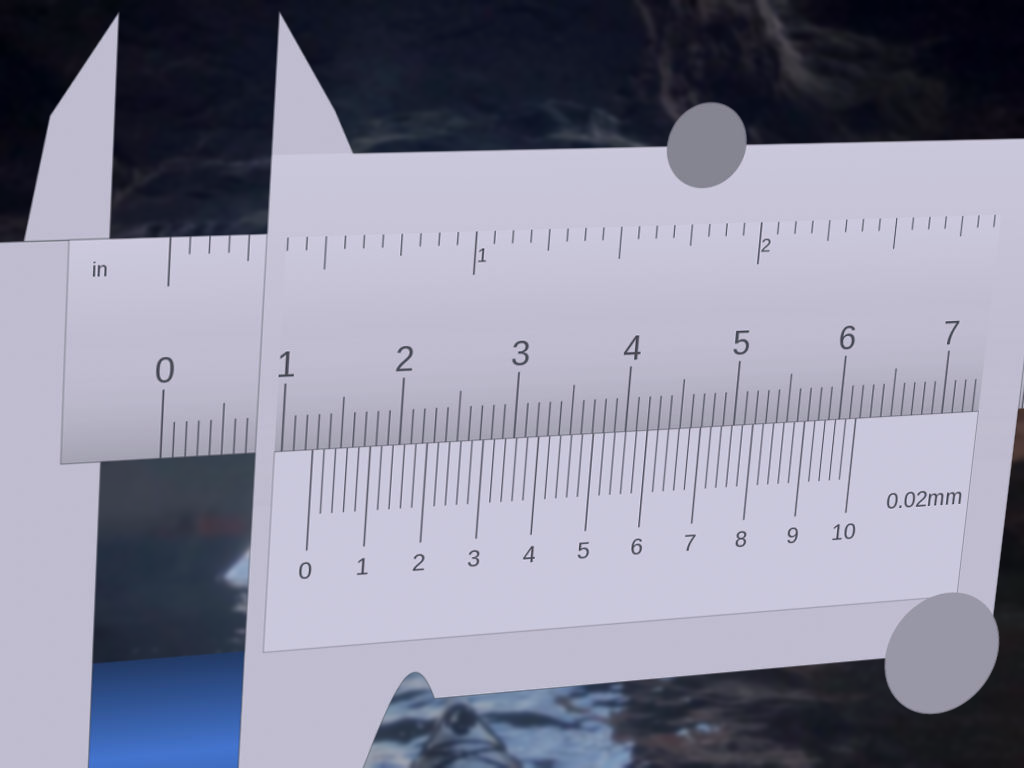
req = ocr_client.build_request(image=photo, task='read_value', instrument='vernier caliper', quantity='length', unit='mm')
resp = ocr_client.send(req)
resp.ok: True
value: 12.6 mm
